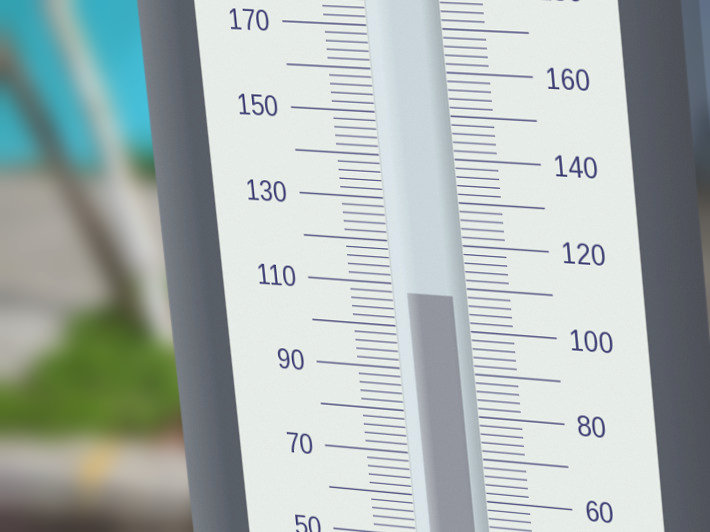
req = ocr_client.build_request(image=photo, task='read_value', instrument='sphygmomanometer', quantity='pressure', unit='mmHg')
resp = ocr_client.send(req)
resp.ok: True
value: 108 mmHg
